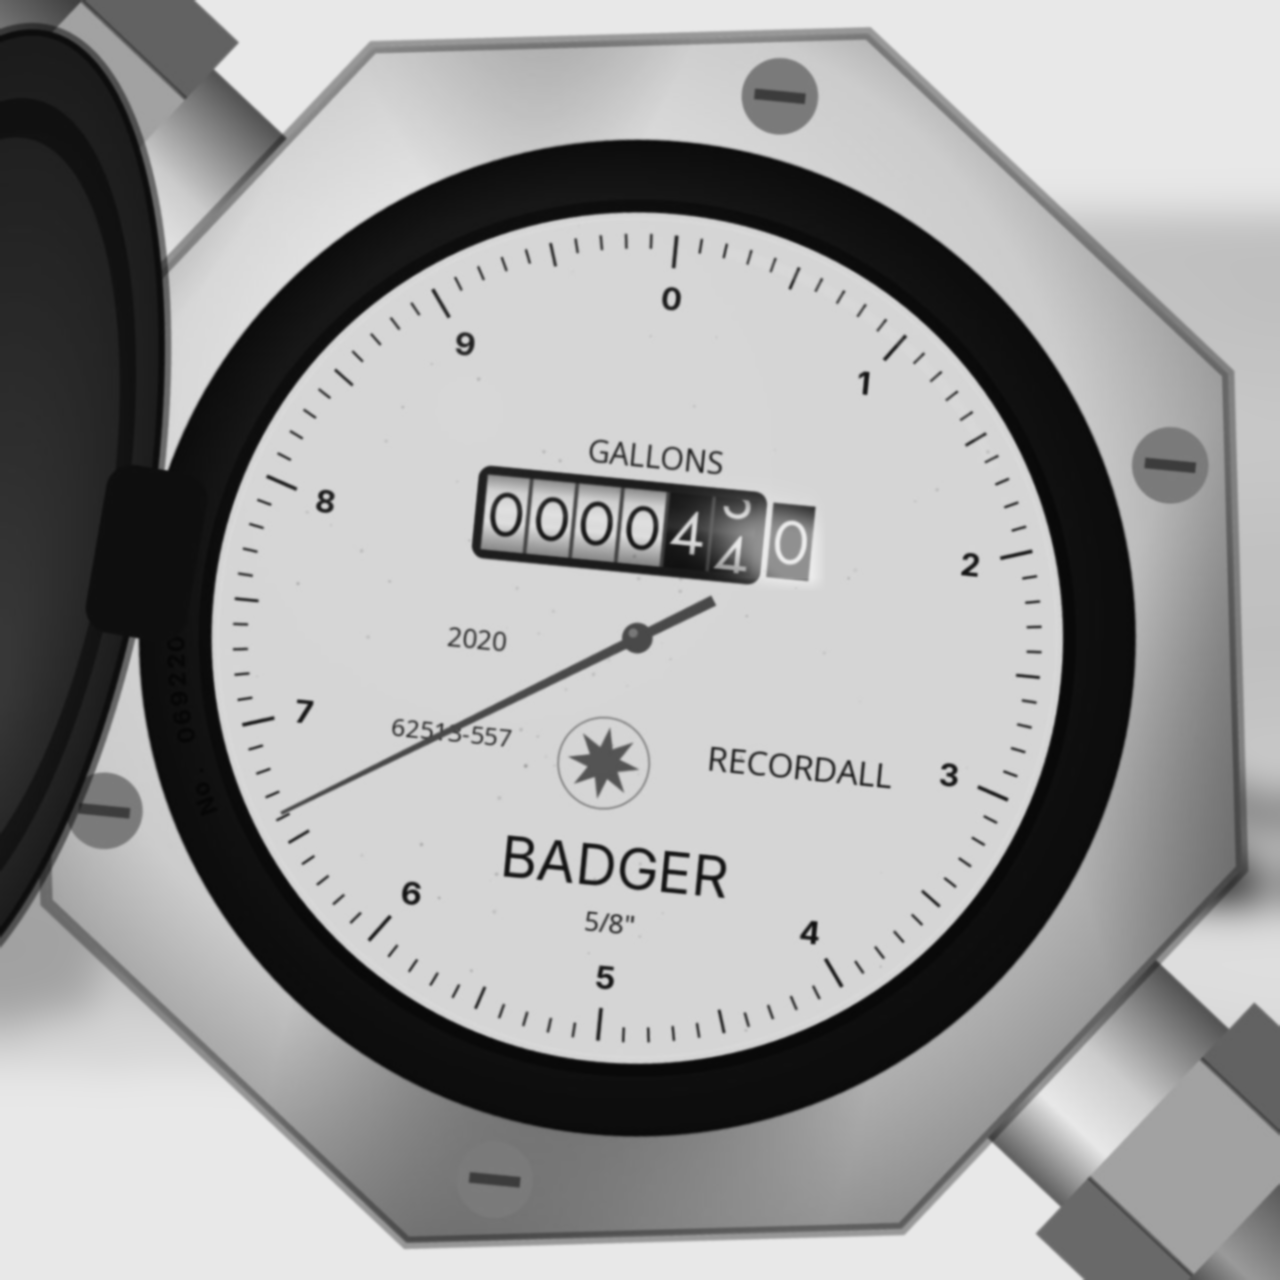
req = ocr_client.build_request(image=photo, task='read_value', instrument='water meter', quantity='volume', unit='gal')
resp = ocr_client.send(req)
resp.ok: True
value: 436.6 gal
